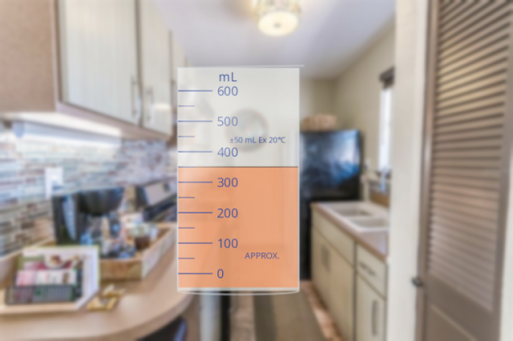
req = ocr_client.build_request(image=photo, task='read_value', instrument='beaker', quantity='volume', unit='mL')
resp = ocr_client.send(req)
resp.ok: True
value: 350 mL
